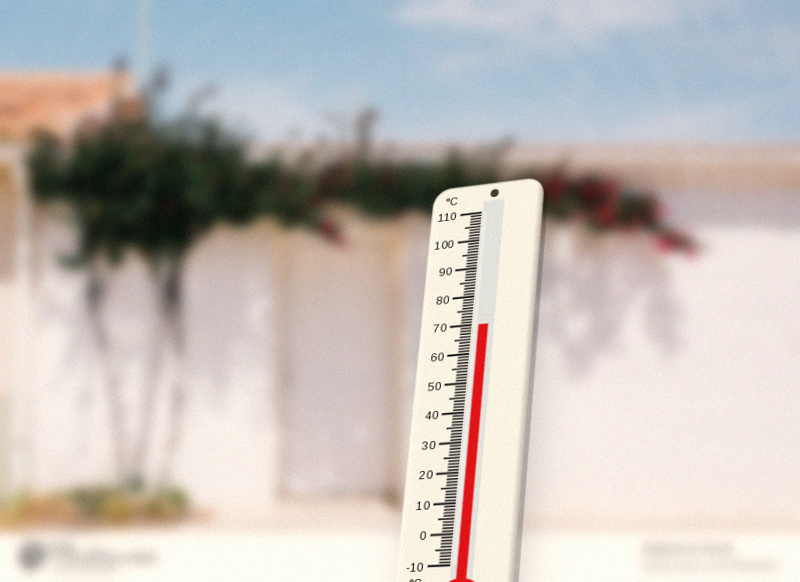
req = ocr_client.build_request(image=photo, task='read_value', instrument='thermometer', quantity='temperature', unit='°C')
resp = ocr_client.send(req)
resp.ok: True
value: 70 °C
